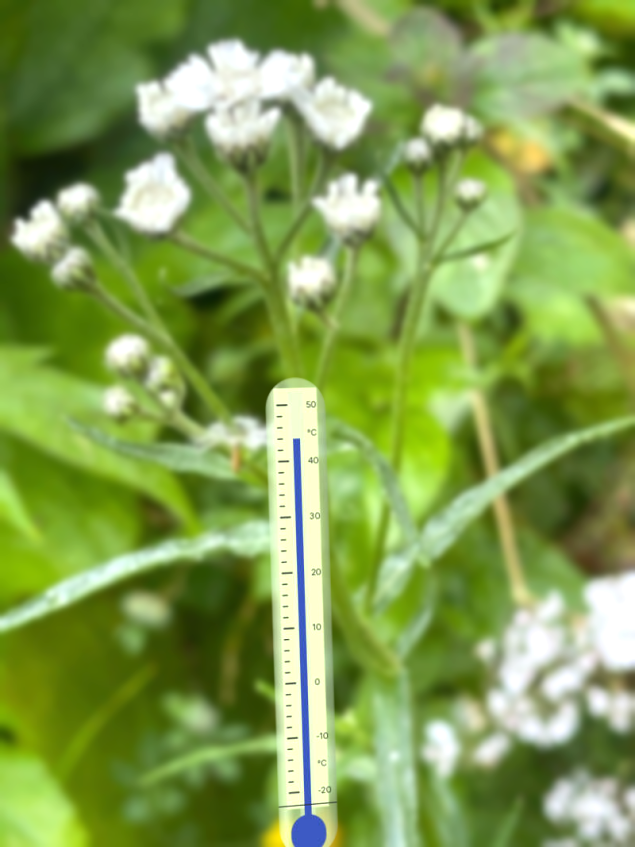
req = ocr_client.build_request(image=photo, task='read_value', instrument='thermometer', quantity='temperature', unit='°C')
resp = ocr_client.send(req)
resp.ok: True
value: 44 °C
